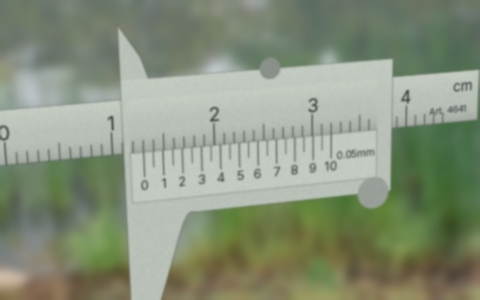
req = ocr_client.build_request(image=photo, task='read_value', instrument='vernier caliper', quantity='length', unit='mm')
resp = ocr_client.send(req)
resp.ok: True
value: 13.0 mm
